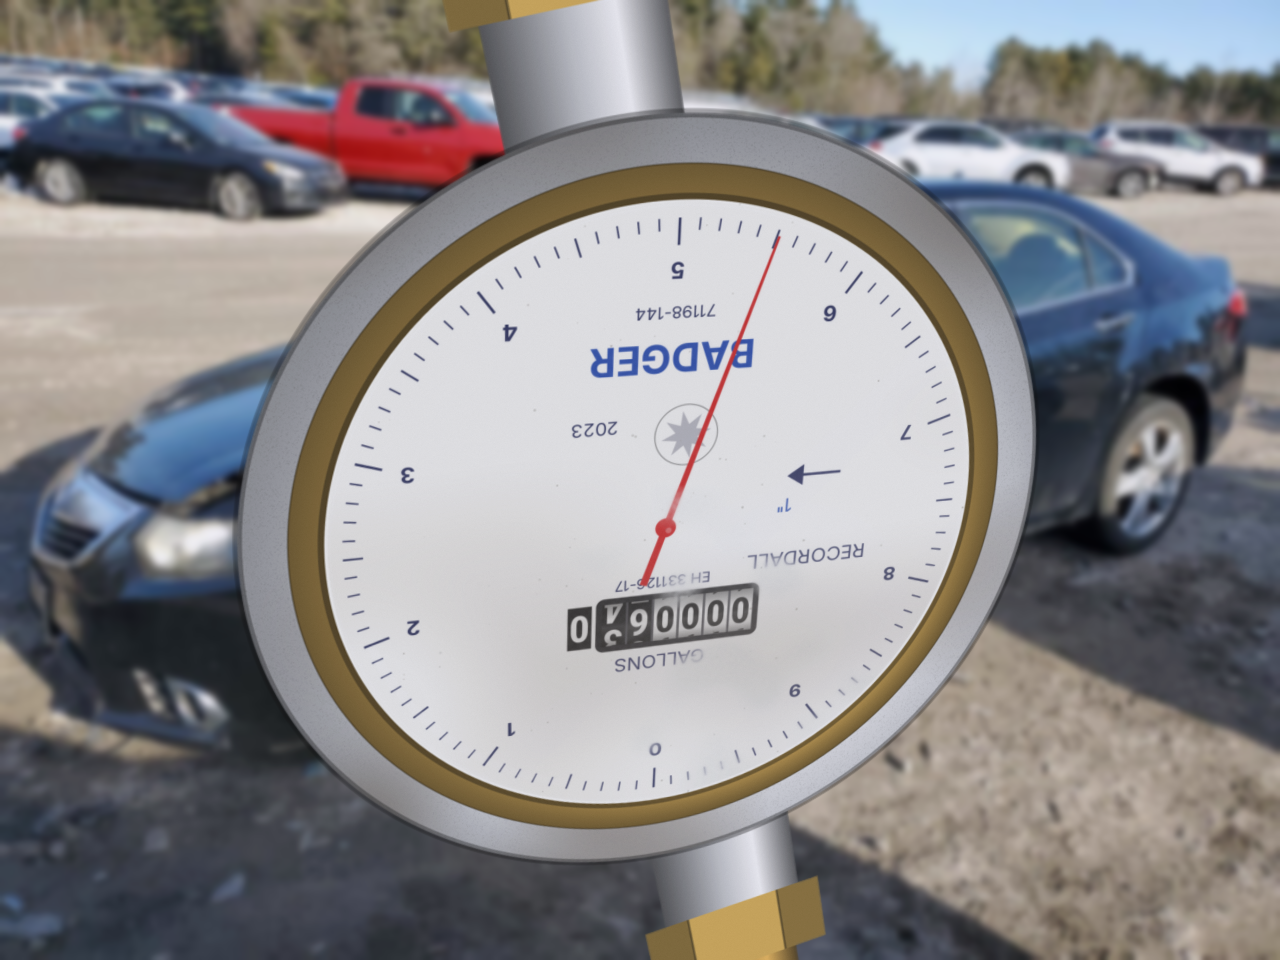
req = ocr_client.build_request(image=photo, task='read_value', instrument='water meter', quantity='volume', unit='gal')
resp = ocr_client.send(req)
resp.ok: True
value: 635.5 gal
